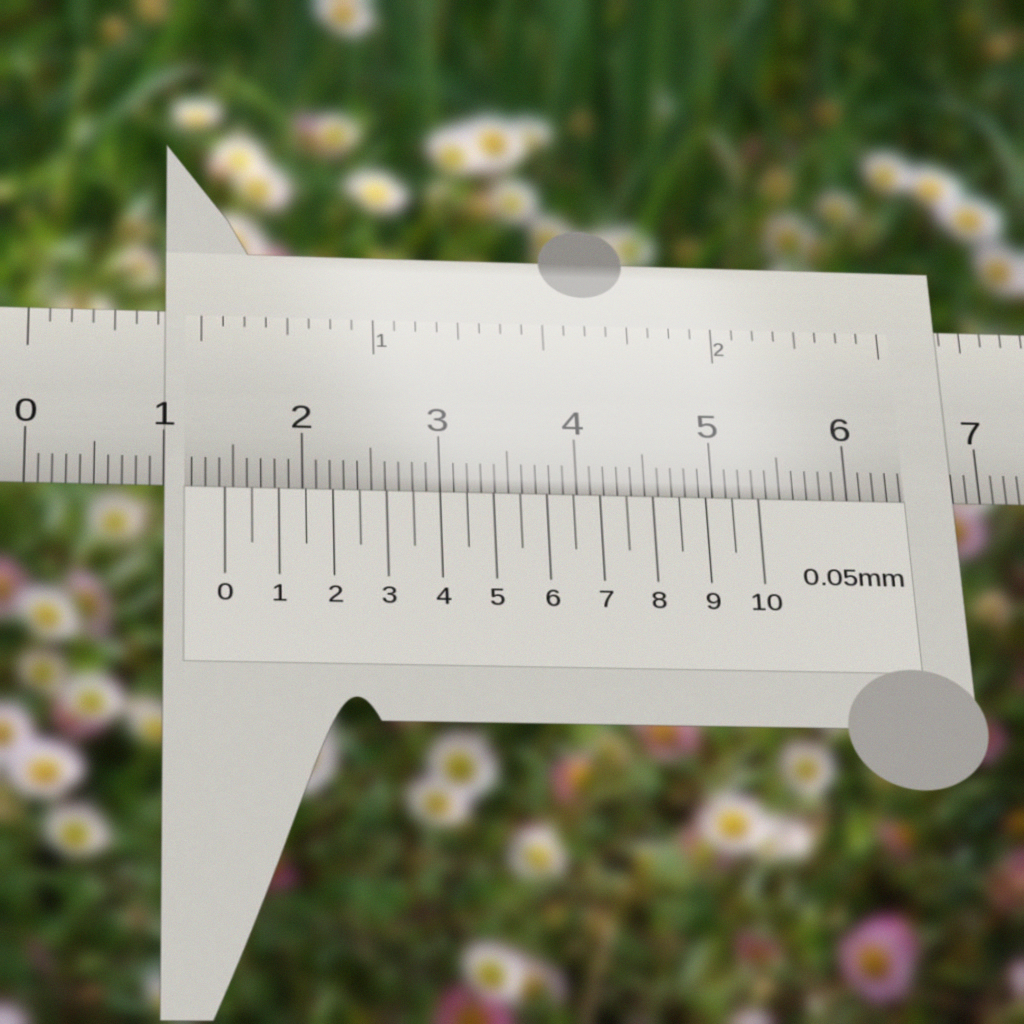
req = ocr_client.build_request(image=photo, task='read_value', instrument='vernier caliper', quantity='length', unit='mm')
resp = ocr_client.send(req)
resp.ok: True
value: 14.4 mm
